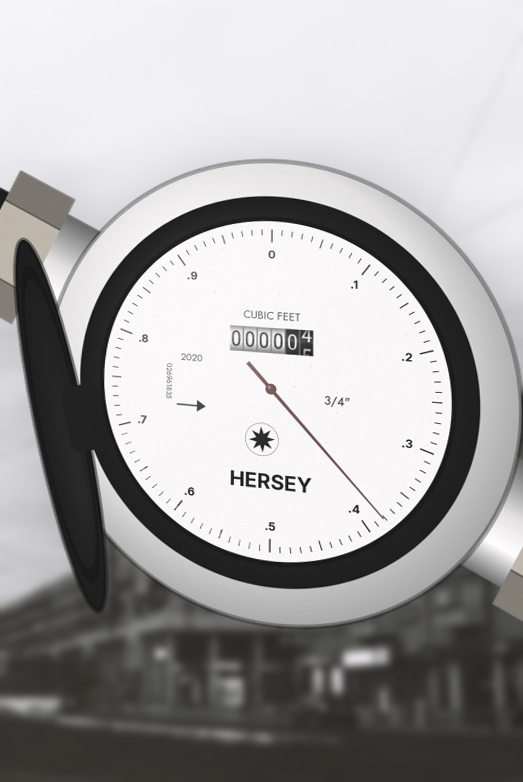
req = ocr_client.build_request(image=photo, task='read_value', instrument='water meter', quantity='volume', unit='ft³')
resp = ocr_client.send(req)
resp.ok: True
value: 4.38 ft³
